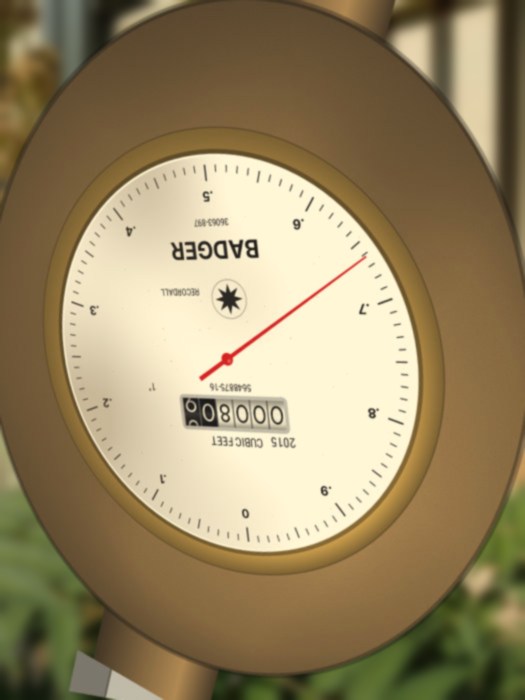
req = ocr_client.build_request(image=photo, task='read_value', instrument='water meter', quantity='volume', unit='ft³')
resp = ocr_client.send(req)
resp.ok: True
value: 808.66 ft³
